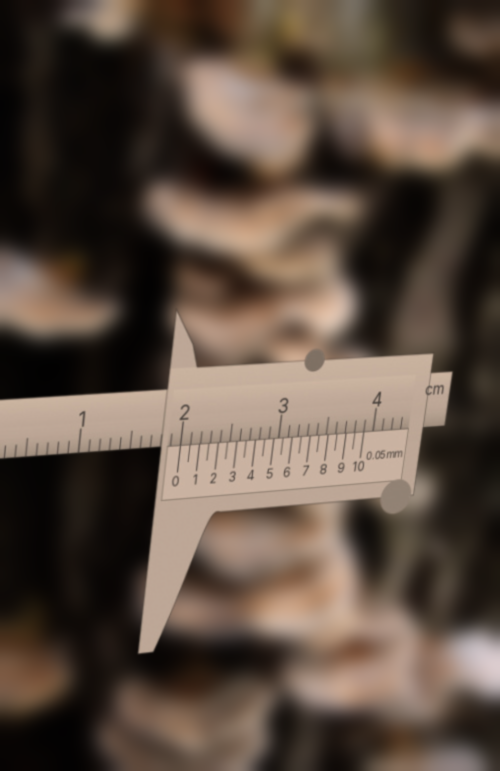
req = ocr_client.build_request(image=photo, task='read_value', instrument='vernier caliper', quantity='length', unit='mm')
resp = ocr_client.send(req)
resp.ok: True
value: 20.0 mm
